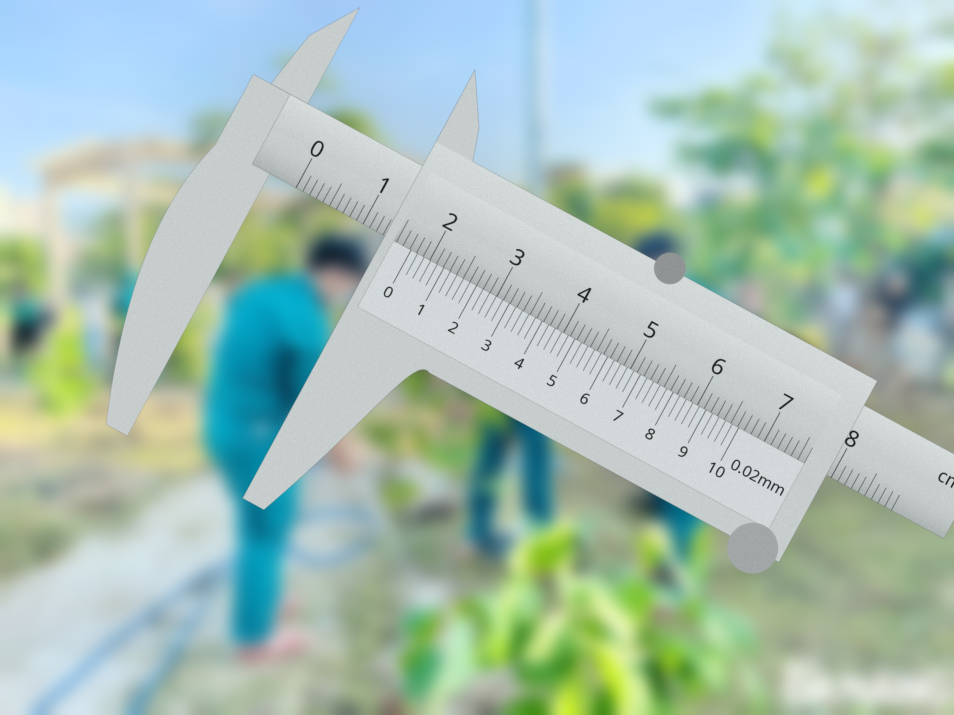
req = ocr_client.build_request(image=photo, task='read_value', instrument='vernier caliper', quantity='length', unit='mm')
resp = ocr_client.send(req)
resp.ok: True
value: 17.2 mm
